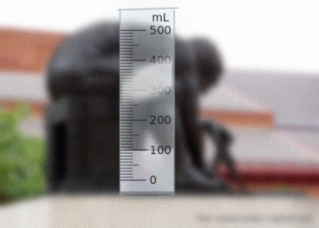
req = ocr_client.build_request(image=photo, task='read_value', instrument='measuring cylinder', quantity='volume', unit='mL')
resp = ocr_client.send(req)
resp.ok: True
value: 100 mL
